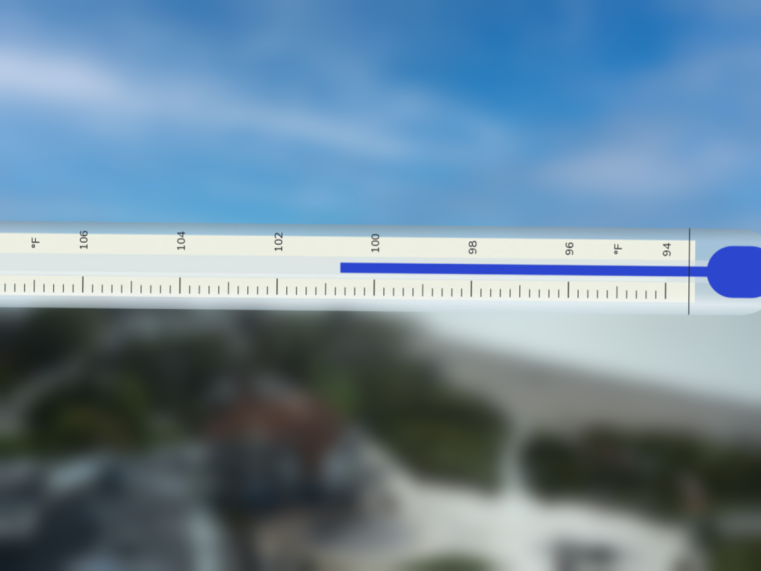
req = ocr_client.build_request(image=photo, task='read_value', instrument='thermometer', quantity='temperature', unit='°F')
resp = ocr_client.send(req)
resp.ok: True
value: 100.7 °F
